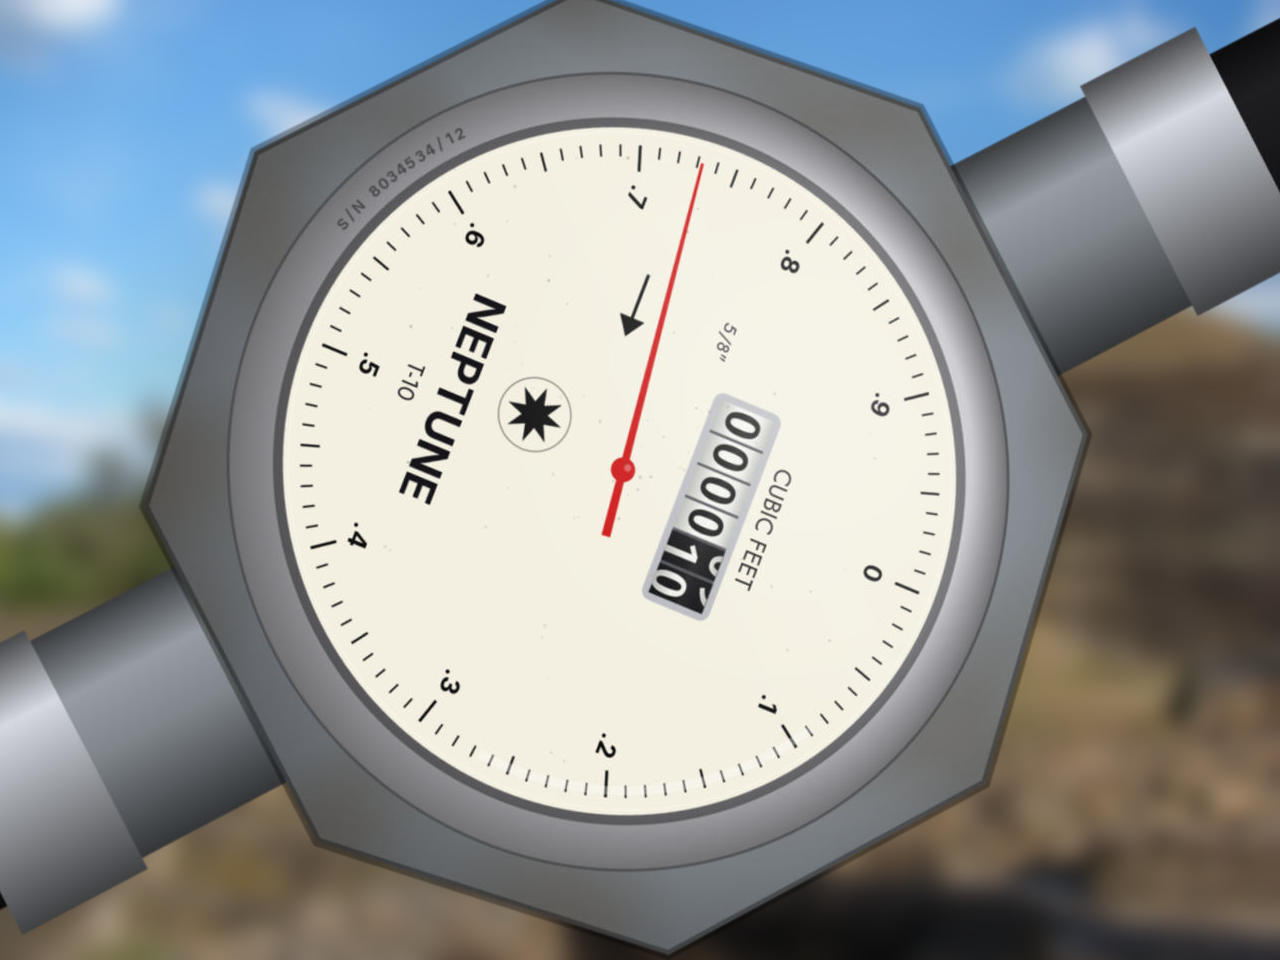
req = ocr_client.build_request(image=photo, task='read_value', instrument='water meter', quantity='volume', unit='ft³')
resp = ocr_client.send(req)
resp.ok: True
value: 9.73 ft³
